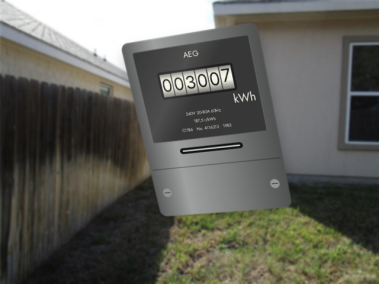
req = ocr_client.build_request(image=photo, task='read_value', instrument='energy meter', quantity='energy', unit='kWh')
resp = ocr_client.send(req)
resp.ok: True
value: 3007 kWh
